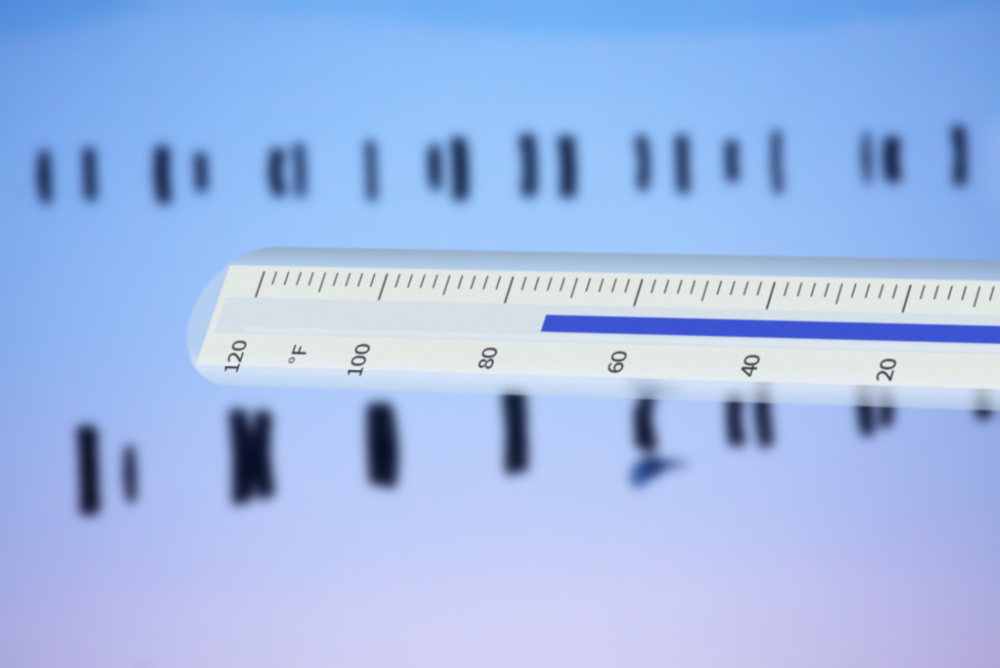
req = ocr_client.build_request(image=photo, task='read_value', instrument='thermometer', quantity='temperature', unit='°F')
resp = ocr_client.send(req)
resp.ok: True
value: 73 °F
